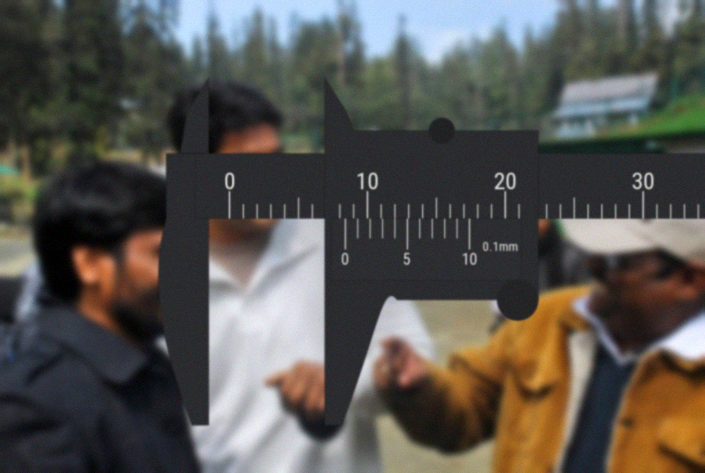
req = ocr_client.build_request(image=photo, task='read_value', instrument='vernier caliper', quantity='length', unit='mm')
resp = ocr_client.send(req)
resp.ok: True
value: 8.4 mm
